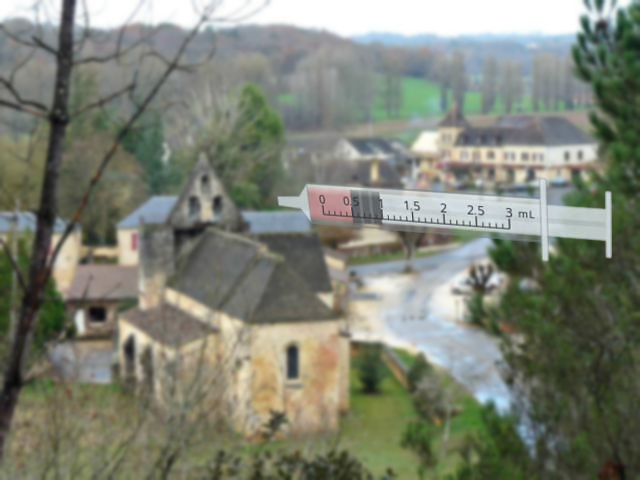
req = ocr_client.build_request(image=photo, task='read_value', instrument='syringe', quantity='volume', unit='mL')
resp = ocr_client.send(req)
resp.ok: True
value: 0.5 mL
